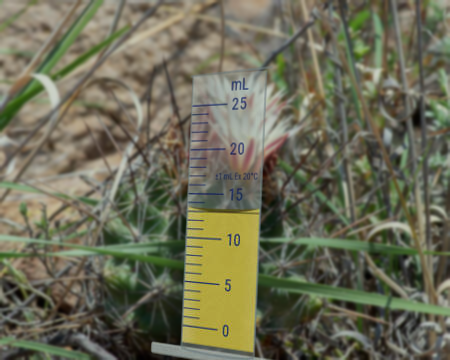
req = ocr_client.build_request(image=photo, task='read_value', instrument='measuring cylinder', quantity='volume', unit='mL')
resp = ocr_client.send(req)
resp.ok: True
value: 13 mL
